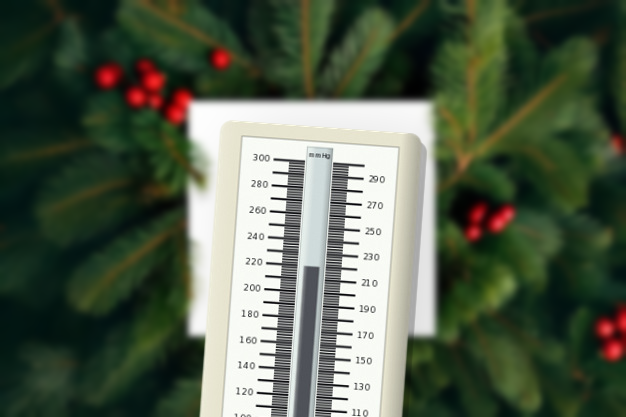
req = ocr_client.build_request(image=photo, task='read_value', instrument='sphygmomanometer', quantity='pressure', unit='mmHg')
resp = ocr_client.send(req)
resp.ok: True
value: 220 mmHg
